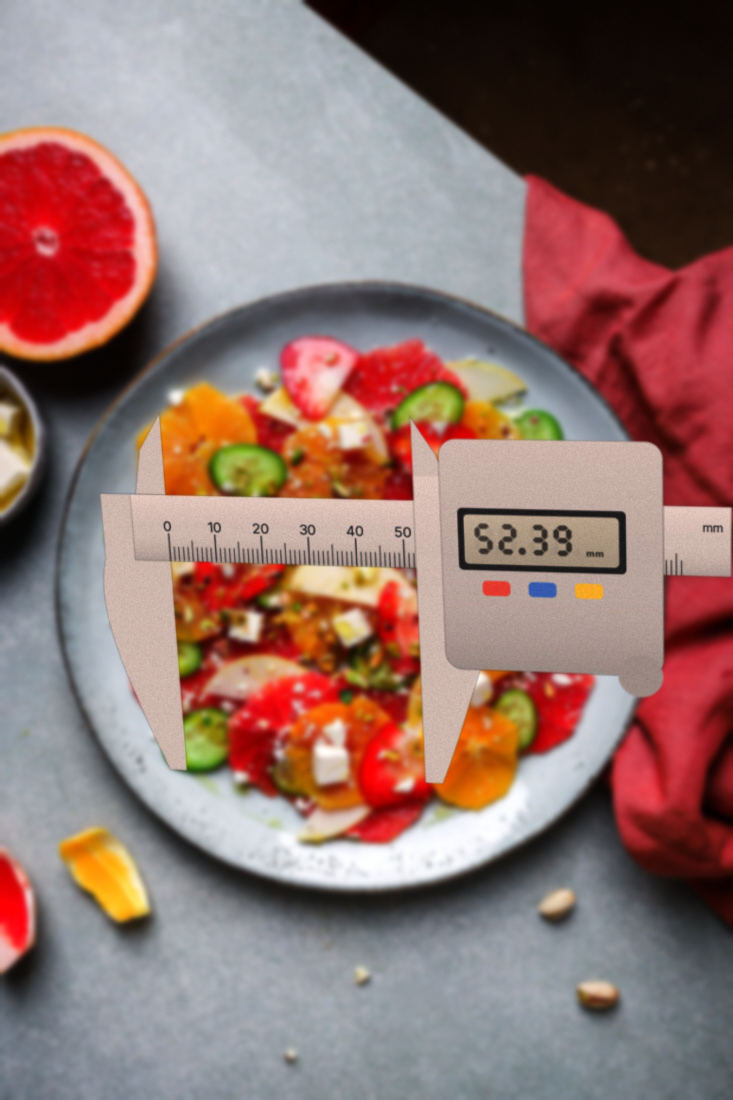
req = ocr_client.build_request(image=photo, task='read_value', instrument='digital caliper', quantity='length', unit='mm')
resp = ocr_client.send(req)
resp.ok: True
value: 52.39 mm
